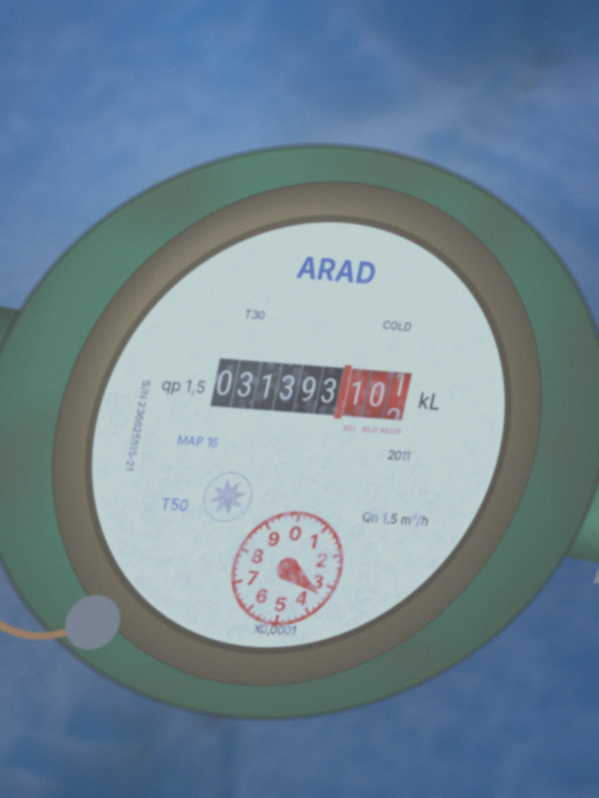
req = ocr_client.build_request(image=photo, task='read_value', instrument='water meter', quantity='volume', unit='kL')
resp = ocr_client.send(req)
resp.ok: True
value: 31393.1013 kL
